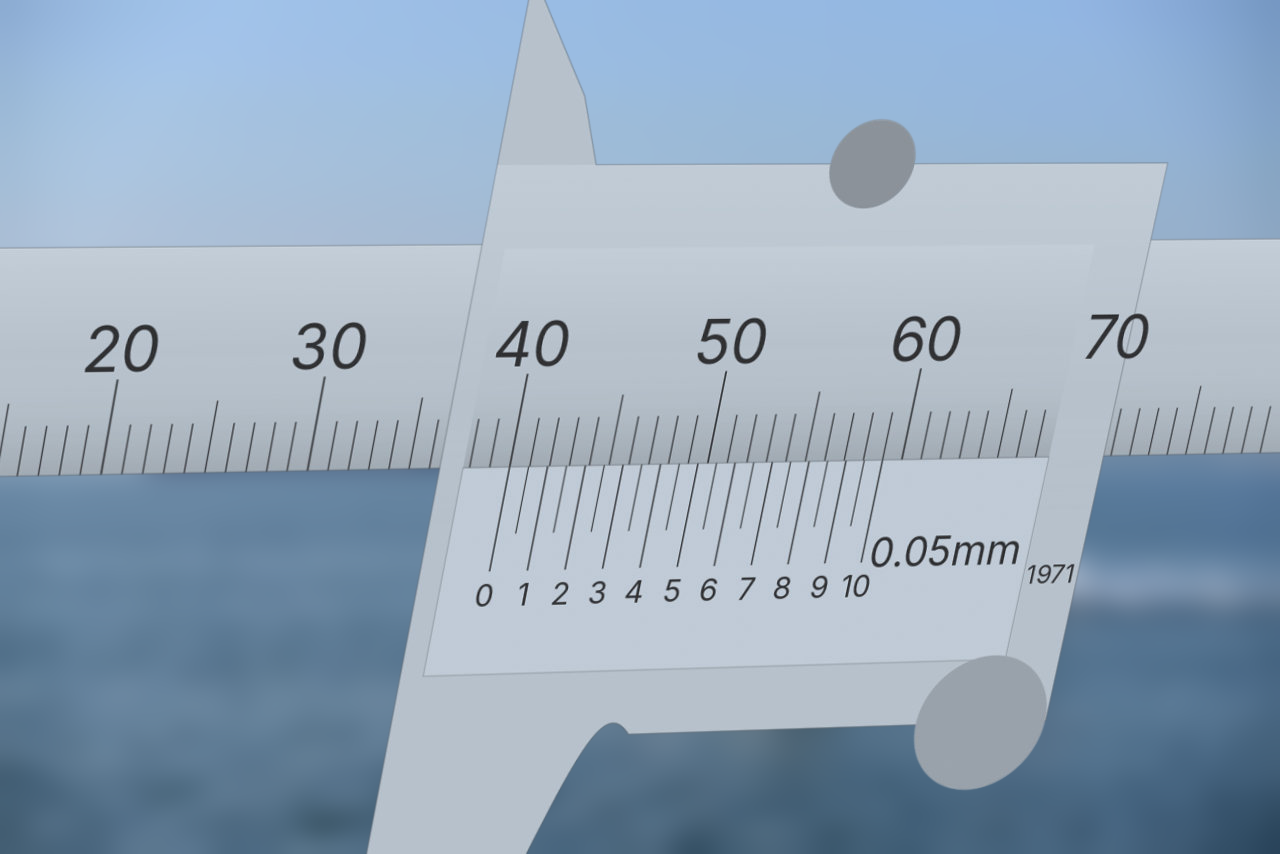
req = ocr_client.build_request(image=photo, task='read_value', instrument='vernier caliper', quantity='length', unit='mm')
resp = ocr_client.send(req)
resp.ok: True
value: 40.0 mm
